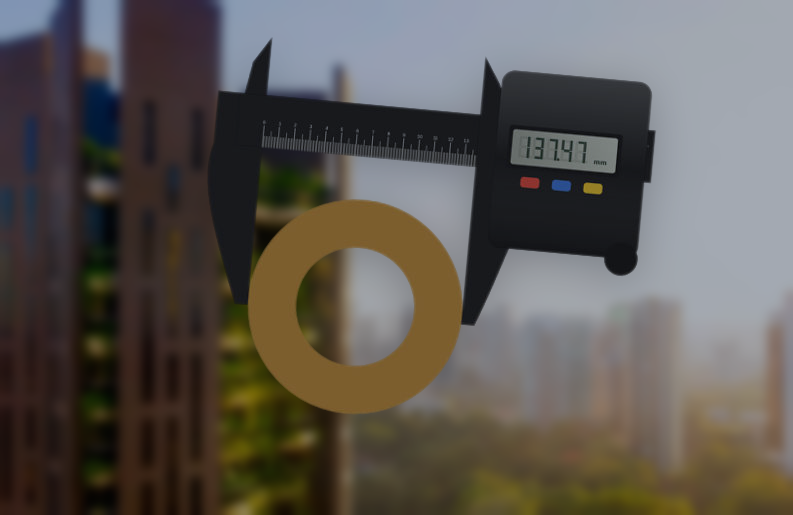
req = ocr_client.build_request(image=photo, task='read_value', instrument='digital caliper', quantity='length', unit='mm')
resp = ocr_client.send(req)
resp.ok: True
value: 137.47 mm
